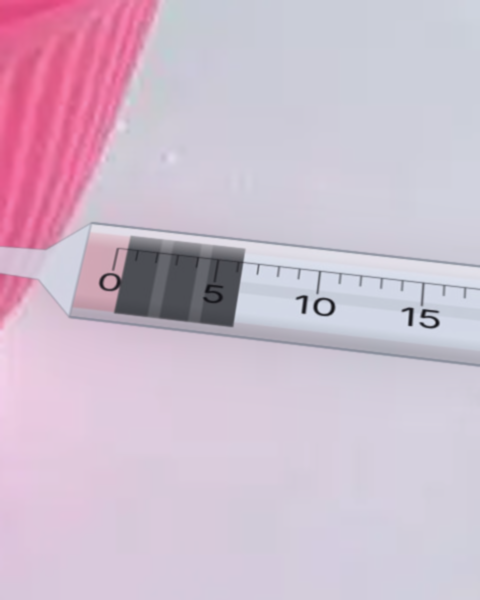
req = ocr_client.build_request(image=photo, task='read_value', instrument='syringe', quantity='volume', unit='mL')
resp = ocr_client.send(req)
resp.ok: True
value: 0.5 mL
